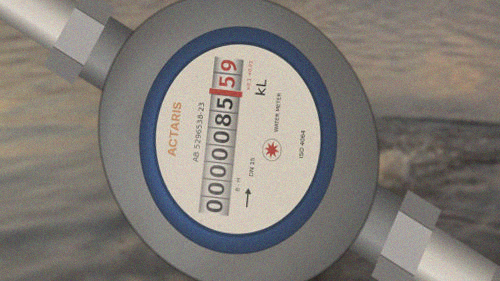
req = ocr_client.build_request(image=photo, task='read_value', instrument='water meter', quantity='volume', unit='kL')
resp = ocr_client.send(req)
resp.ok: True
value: 85.59 kL
